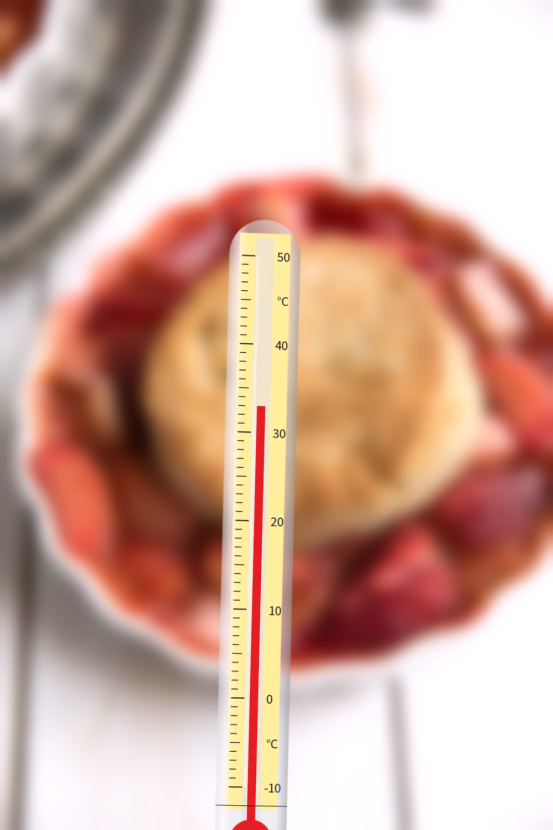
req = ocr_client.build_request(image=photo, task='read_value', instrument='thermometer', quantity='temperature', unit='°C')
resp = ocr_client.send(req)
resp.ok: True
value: 33 °C
